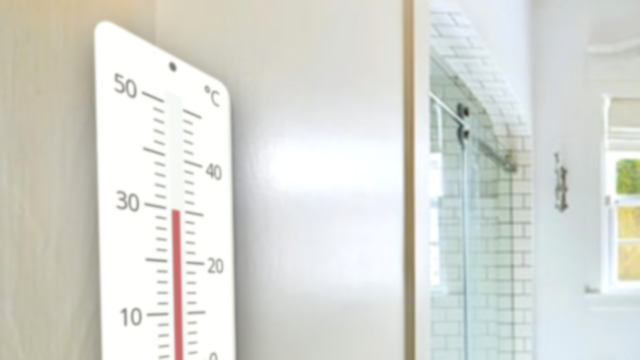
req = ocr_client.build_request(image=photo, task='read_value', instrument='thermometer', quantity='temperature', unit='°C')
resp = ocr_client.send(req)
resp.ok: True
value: 30 °C
